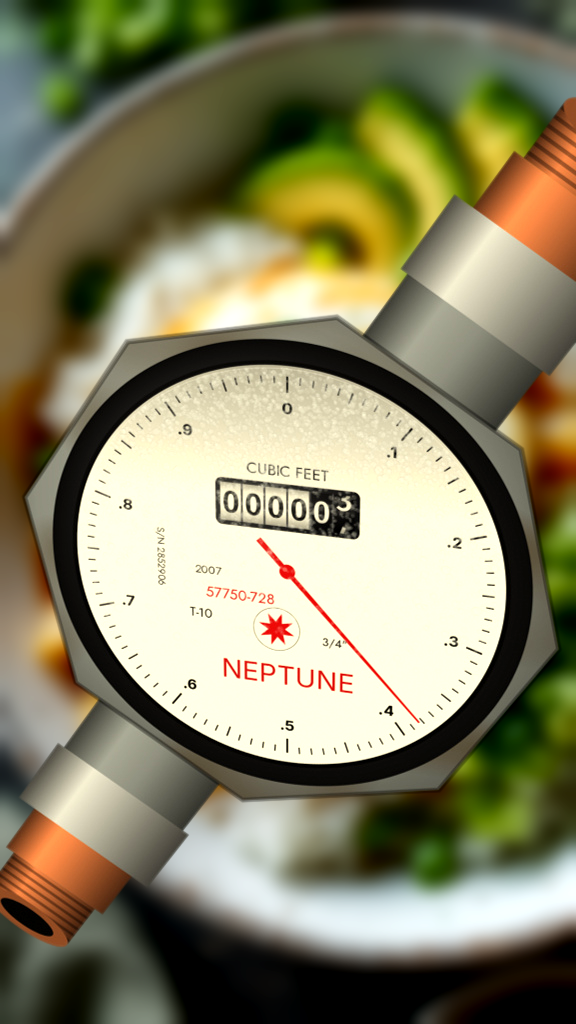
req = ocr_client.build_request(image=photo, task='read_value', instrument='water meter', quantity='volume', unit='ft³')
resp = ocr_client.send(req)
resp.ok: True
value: 3.38 ft³
